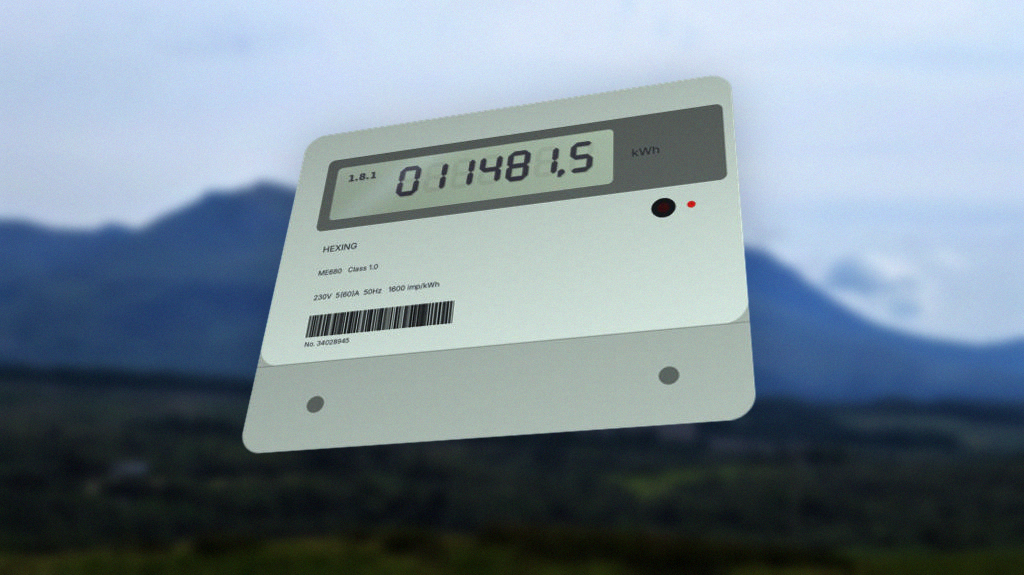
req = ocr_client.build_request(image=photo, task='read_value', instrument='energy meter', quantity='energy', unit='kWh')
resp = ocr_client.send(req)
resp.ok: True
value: 11481.5 kWh
